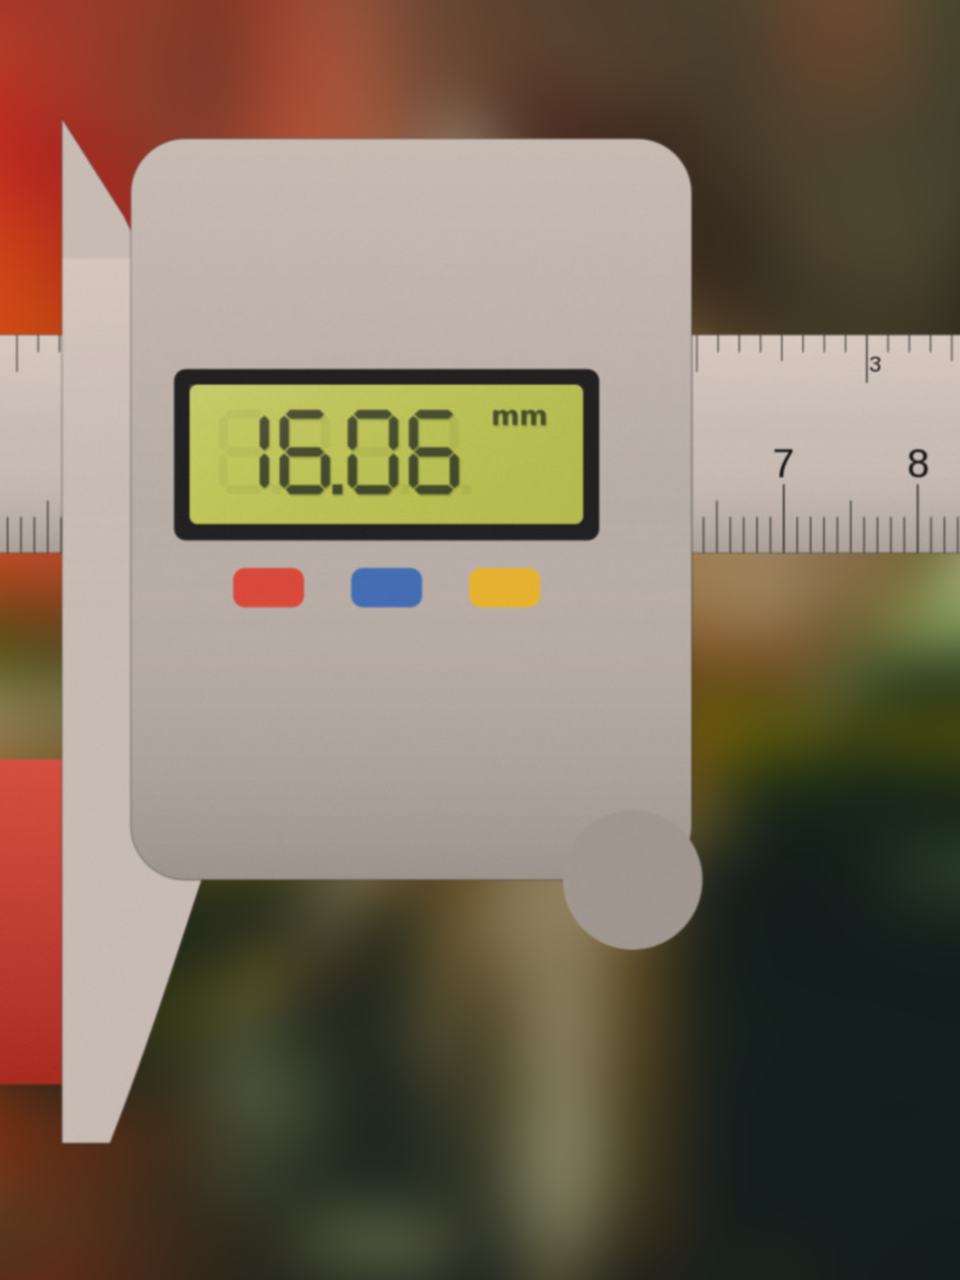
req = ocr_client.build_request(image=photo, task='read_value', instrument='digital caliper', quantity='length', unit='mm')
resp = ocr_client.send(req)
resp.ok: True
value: 16.06 mm
